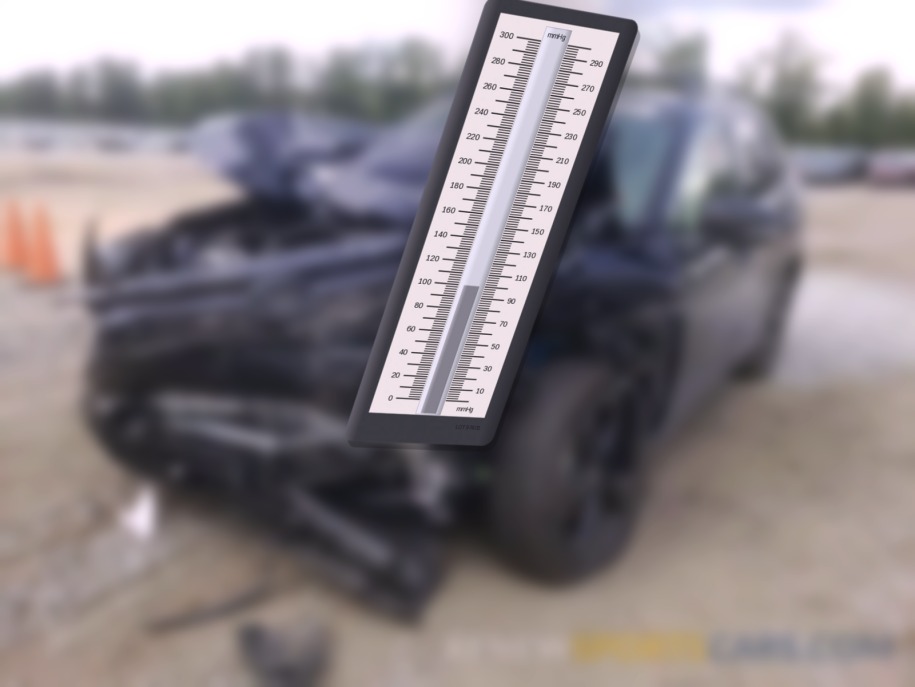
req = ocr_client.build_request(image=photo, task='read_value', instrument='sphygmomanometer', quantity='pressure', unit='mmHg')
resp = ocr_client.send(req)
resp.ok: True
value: 100 mmHg
